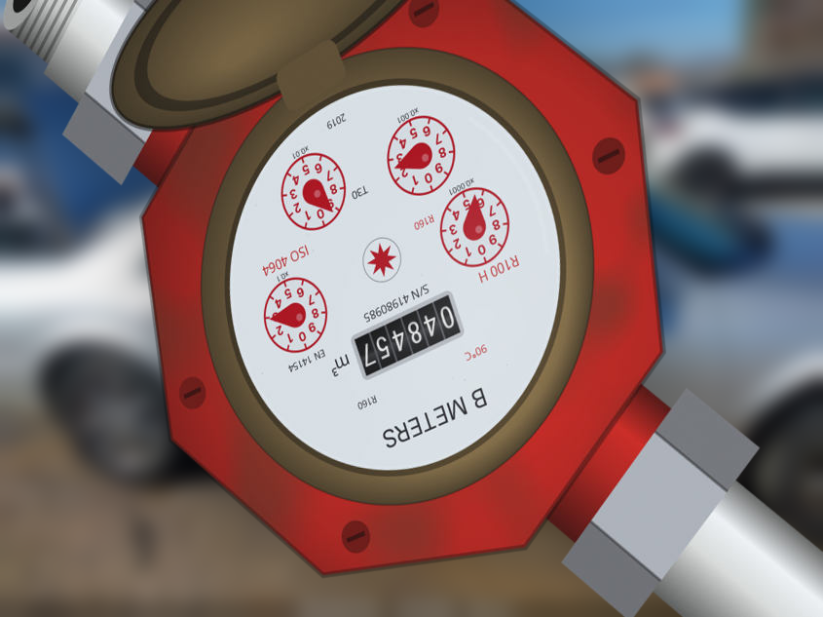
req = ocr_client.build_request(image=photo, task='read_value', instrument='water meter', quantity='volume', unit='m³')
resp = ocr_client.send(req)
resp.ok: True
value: 48457.2925 m³
